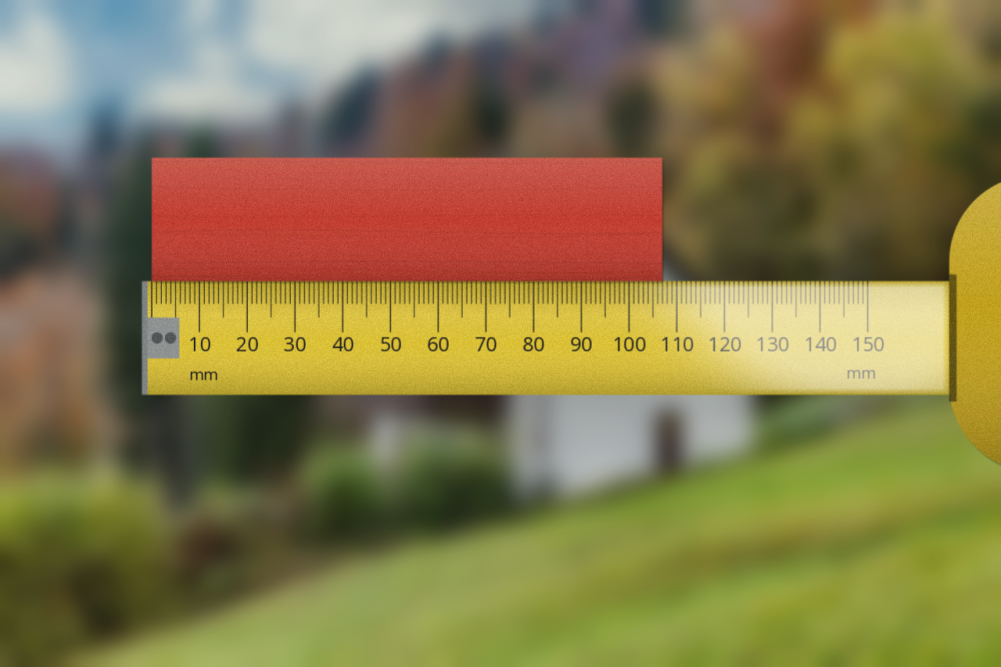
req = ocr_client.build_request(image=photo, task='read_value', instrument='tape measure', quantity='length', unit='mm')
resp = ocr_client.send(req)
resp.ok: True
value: 107 mm
